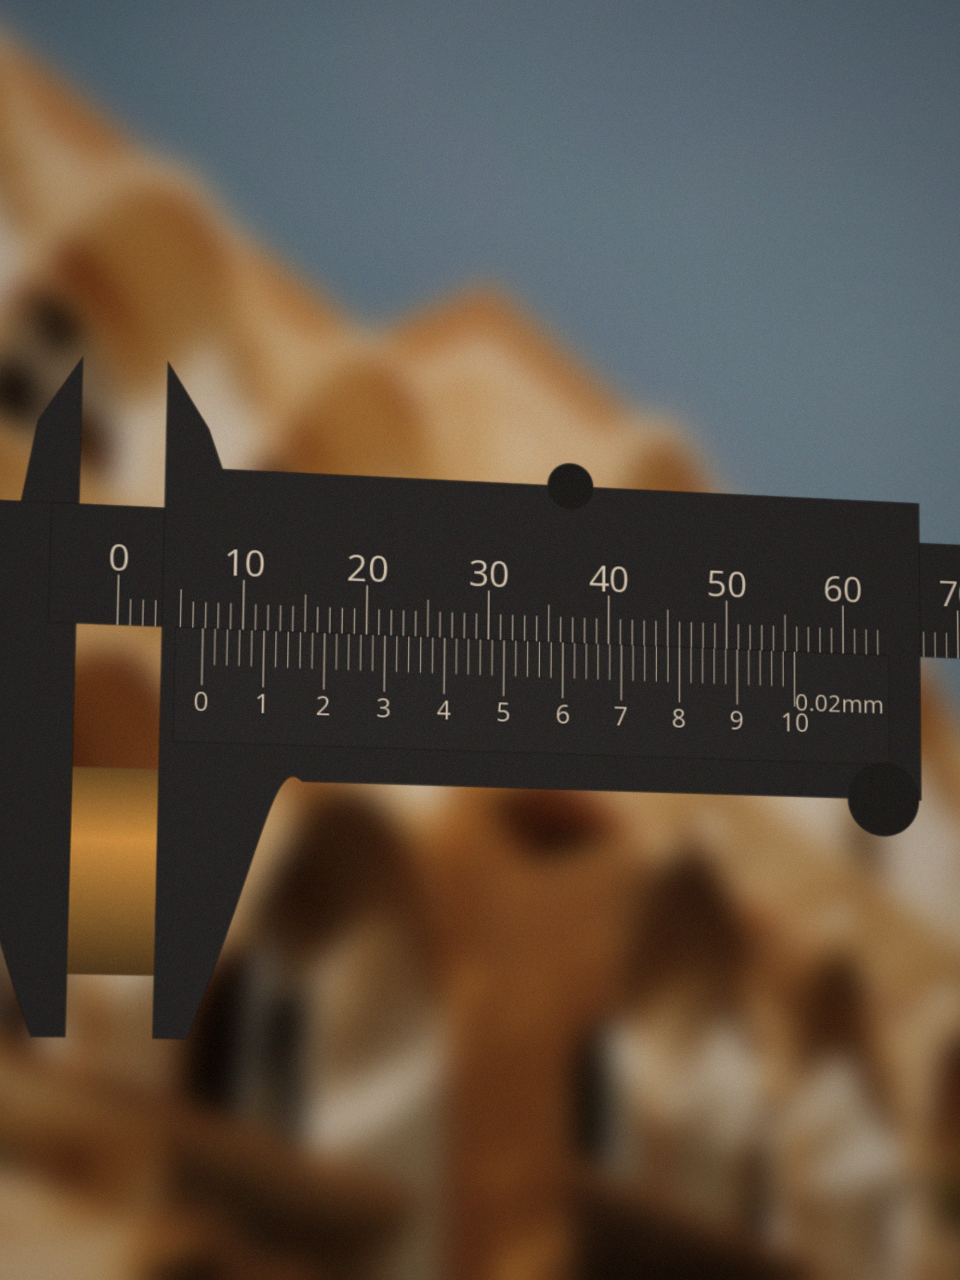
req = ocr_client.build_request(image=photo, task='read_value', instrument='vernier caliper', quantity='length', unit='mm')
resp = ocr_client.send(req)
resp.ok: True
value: 6.8 mm
